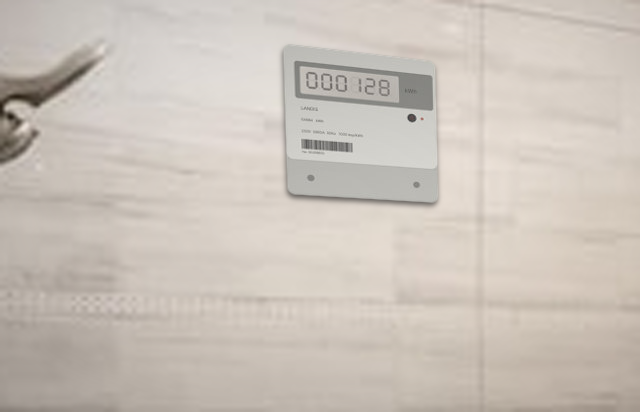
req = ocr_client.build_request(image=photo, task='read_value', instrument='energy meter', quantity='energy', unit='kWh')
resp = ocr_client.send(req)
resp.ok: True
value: 128 kWh
